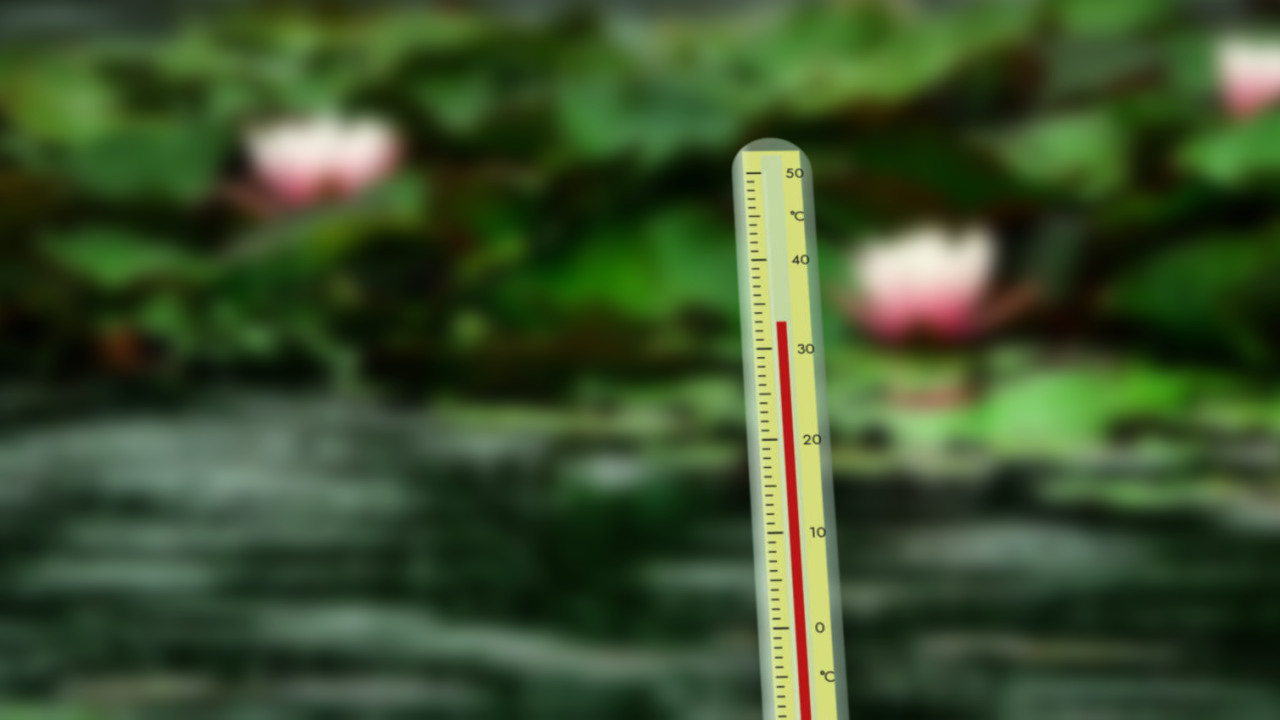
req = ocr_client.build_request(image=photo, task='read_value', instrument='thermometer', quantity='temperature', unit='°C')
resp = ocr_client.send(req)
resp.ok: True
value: 33 °C
